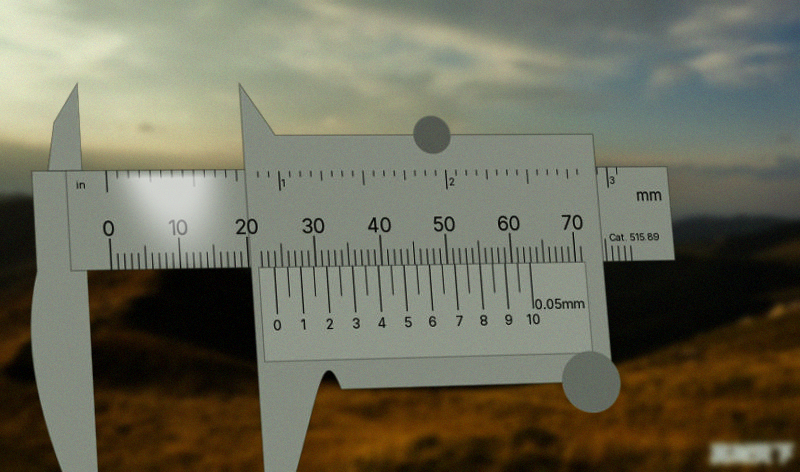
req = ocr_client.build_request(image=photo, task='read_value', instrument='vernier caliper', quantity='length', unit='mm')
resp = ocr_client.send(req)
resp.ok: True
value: 23.8 mm
